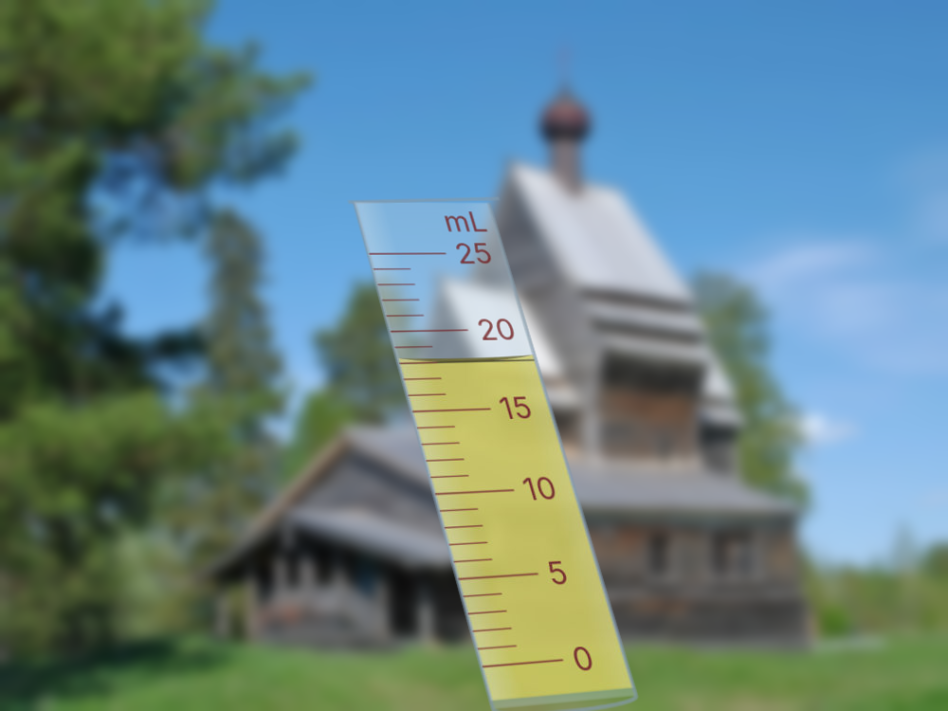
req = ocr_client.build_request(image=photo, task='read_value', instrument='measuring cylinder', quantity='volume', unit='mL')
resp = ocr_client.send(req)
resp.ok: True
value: 18 mL
